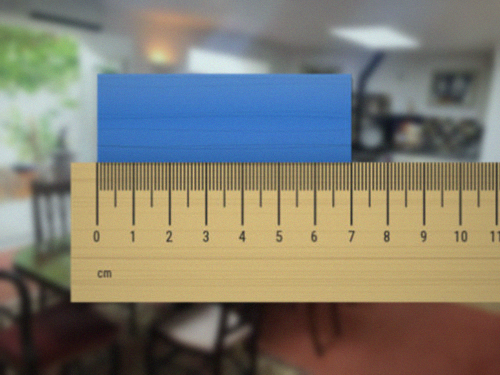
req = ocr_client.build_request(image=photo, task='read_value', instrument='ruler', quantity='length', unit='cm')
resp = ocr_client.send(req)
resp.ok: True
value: 7 cm
